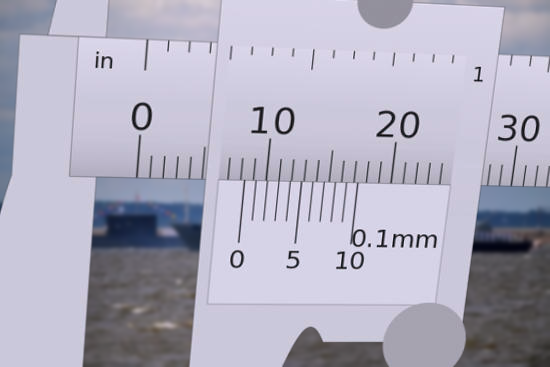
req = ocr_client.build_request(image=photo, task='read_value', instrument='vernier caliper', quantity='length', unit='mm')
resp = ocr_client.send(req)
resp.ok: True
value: 8.3 mm
